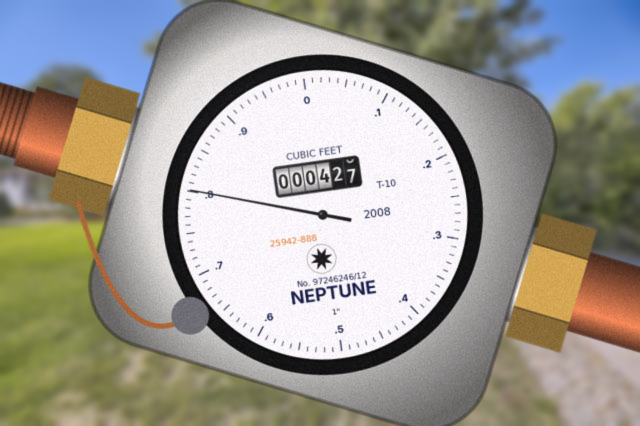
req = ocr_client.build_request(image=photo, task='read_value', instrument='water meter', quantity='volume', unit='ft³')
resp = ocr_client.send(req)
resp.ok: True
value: 426.80 ft³
